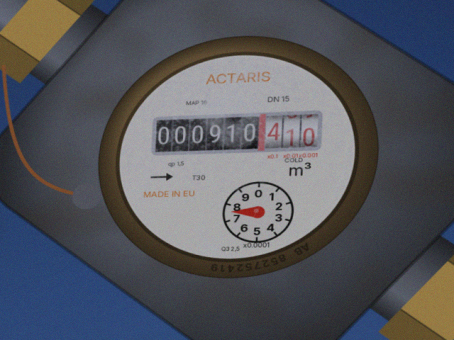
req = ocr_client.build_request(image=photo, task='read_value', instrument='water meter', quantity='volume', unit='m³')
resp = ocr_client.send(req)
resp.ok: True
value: 910.4097 m³
